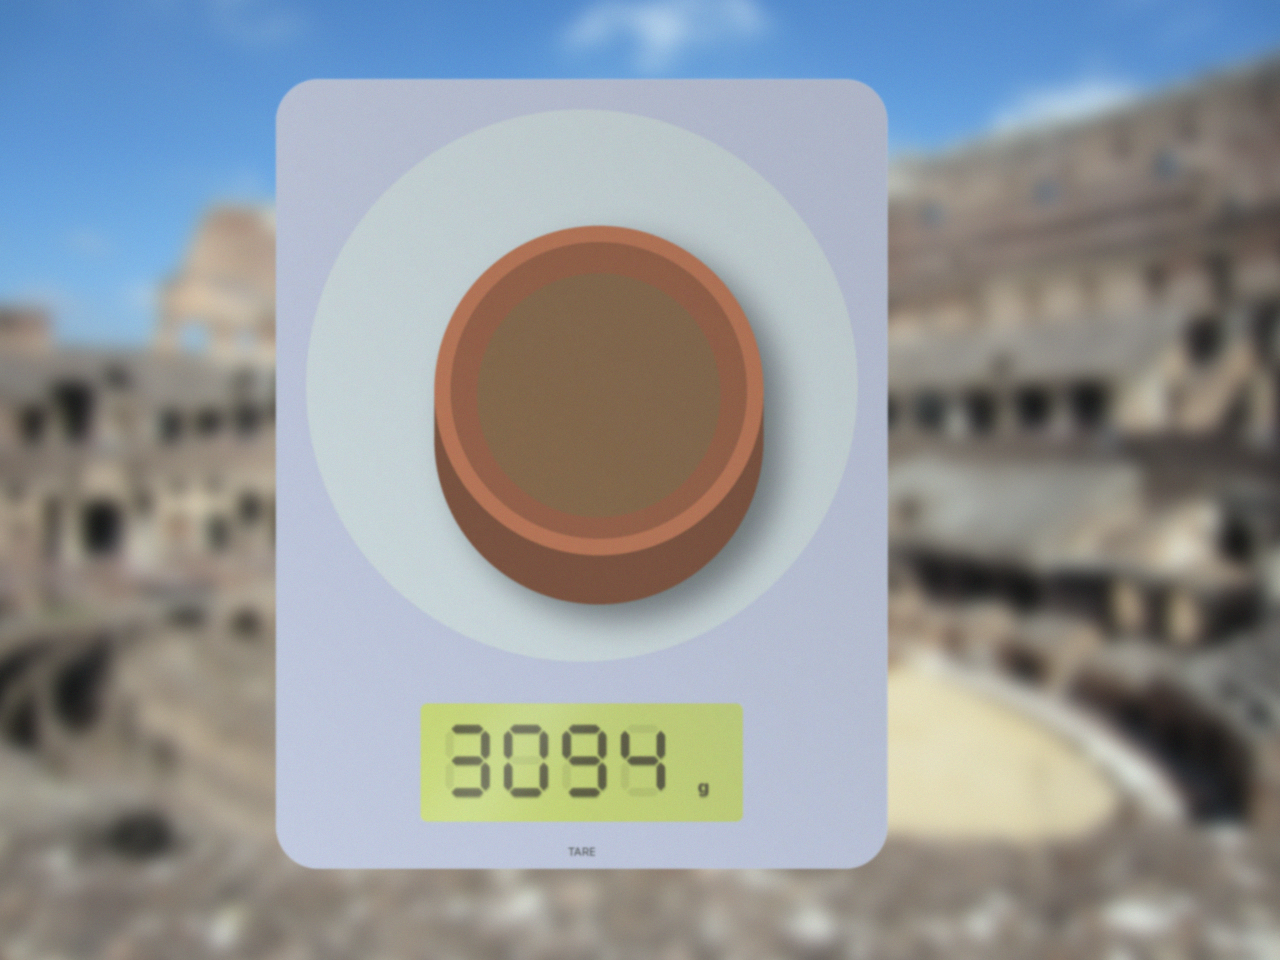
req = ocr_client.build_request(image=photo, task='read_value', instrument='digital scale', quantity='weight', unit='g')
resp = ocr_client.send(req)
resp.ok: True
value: 3094 g
